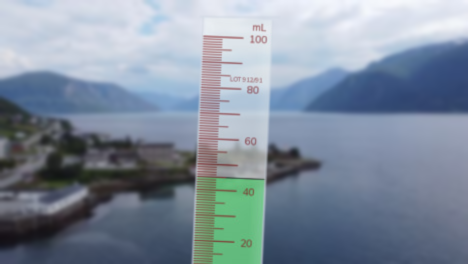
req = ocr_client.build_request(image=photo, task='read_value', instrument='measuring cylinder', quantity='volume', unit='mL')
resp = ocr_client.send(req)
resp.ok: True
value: 45 mL
